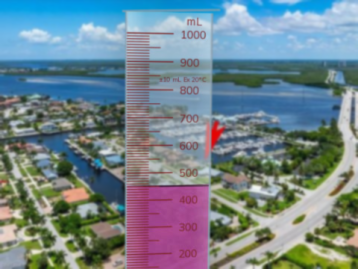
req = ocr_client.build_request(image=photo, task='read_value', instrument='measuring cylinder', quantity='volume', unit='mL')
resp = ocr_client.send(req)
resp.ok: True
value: 450 mL
